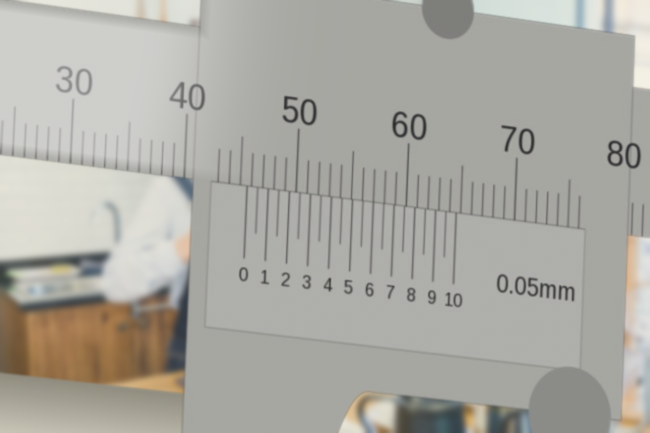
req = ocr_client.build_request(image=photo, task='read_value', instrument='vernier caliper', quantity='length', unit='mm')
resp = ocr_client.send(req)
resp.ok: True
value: 45.6 mm
